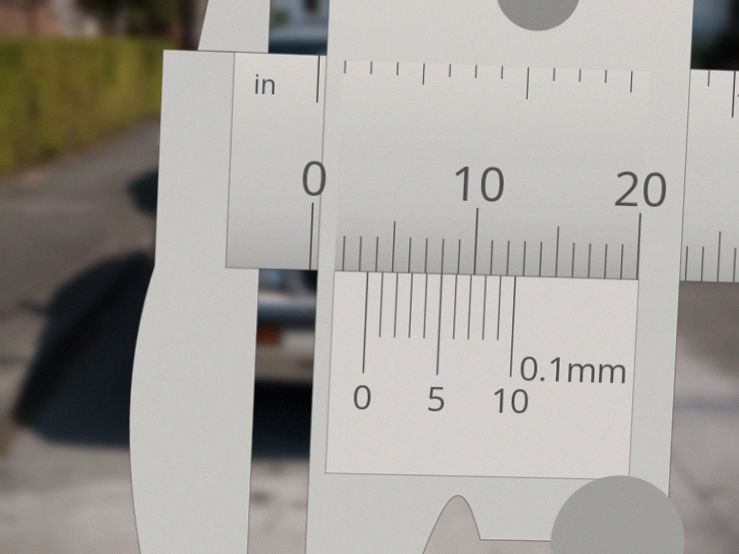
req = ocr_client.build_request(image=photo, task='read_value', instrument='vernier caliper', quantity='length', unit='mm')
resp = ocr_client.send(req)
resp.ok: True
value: 3.5 mm
